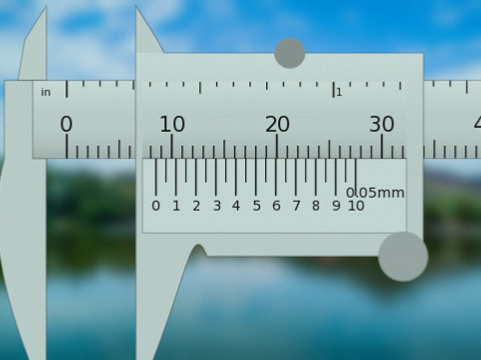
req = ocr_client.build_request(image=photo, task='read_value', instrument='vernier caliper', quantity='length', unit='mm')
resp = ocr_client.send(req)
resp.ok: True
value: 8.5 mm
